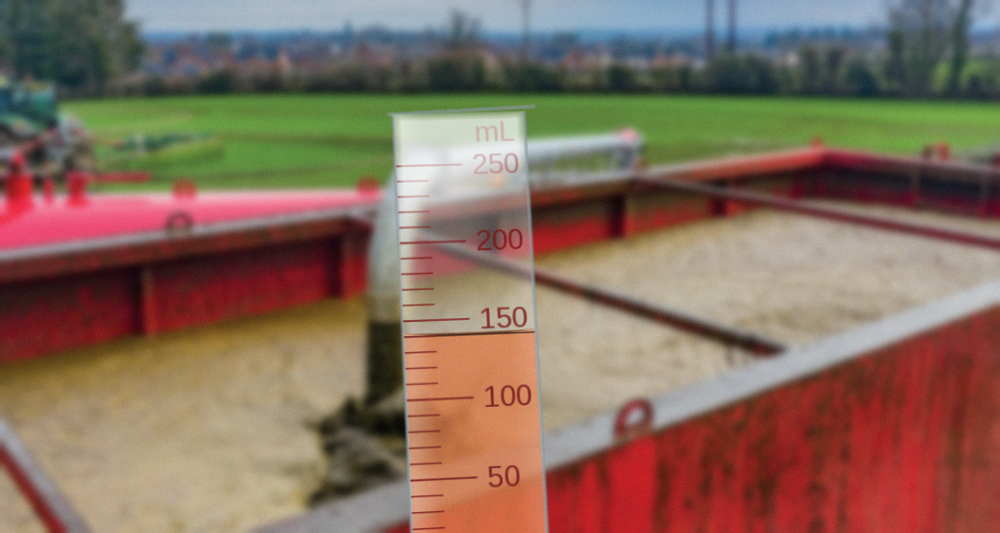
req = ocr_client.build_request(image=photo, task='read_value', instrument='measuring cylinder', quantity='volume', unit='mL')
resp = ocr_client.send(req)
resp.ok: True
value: 140 mL
